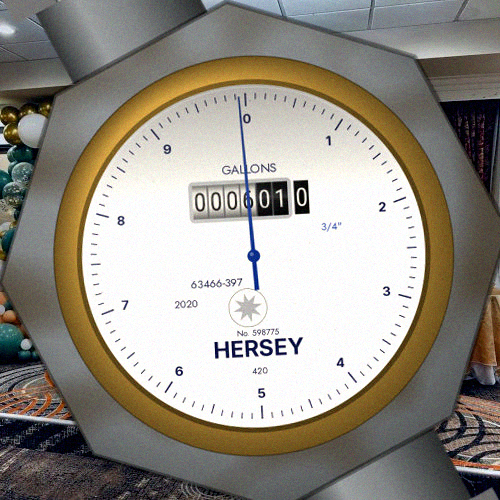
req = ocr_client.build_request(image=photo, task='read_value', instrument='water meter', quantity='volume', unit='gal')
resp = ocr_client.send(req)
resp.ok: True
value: 6009.9 gal
